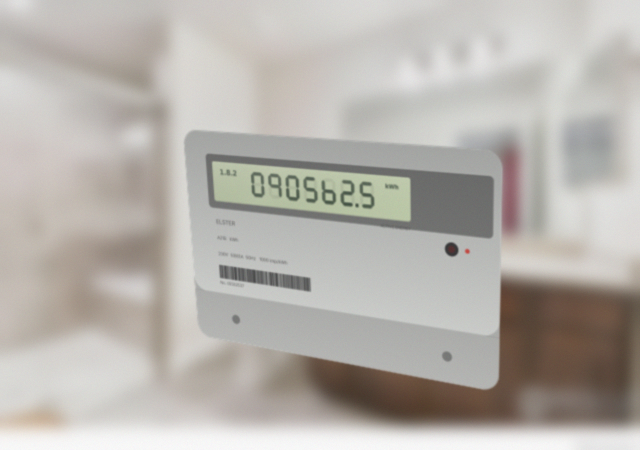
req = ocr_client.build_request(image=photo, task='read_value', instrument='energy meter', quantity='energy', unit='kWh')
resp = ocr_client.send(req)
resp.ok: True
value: 90562.5 kWh
